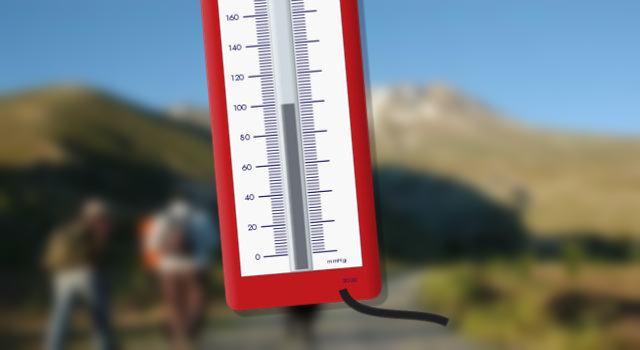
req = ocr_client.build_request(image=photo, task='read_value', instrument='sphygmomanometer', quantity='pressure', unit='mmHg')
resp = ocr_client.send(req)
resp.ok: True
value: 100 mmHg
